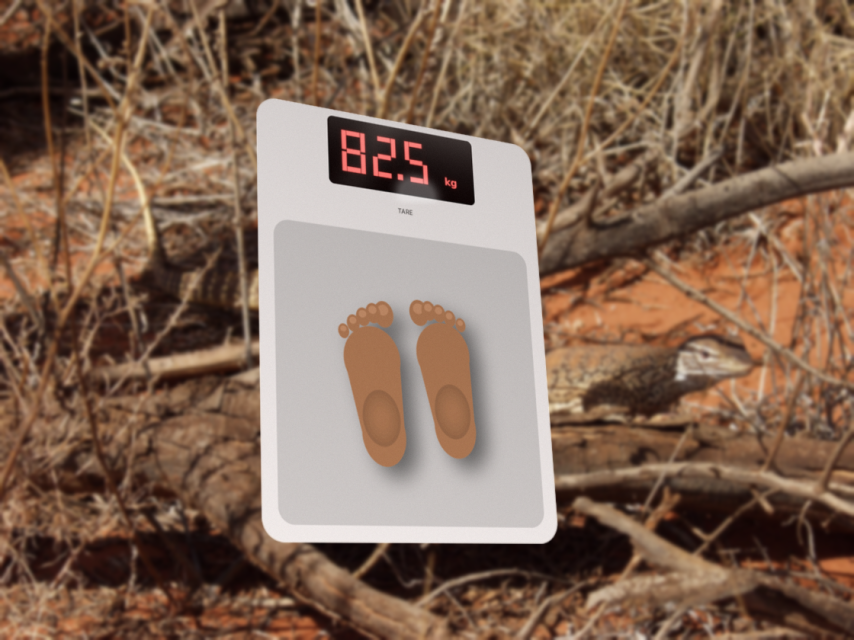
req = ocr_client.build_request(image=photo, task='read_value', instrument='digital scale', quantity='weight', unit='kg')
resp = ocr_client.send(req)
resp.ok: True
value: 82.5 kg
